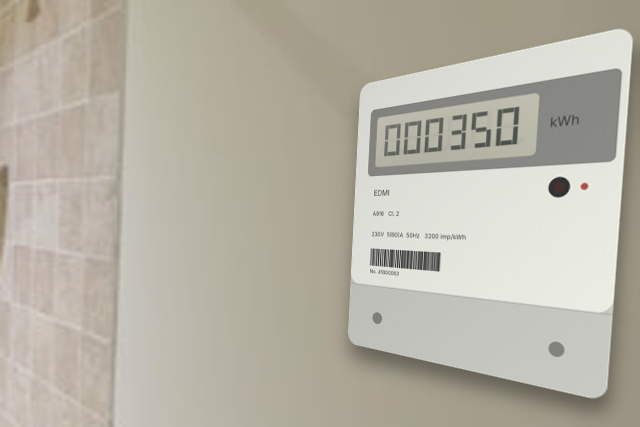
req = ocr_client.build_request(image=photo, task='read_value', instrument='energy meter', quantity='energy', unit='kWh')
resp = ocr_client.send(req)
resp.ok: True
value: 350 kWh
